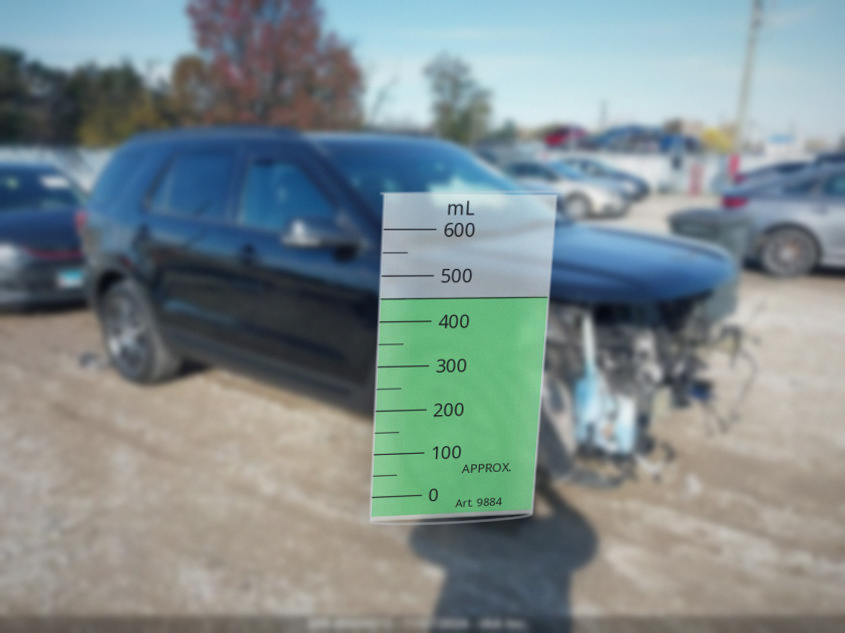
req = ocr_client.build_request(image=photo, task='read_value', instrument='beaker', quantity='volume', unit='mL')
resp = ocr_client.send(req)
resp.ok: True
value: 450 mL
